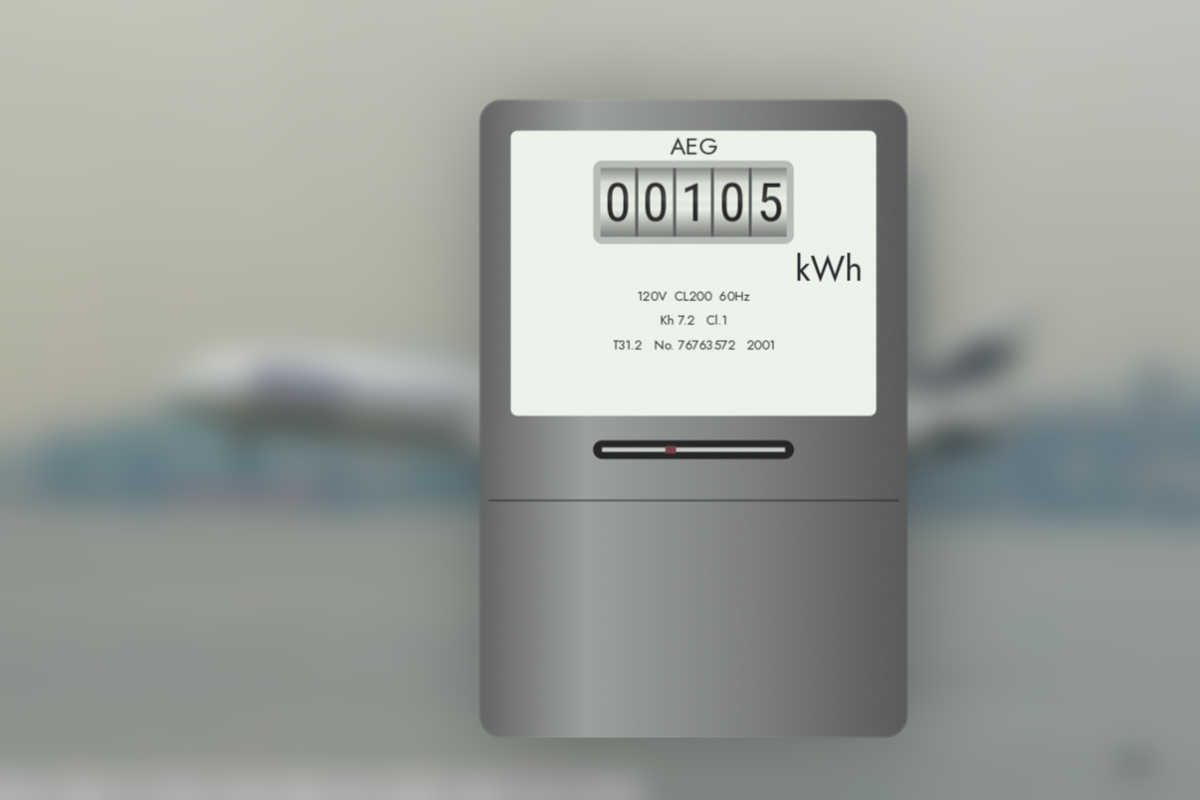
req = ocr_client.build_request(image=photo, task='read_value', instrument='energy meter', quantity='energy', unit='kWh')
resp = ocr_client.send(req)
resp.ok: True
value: 105 kWh
